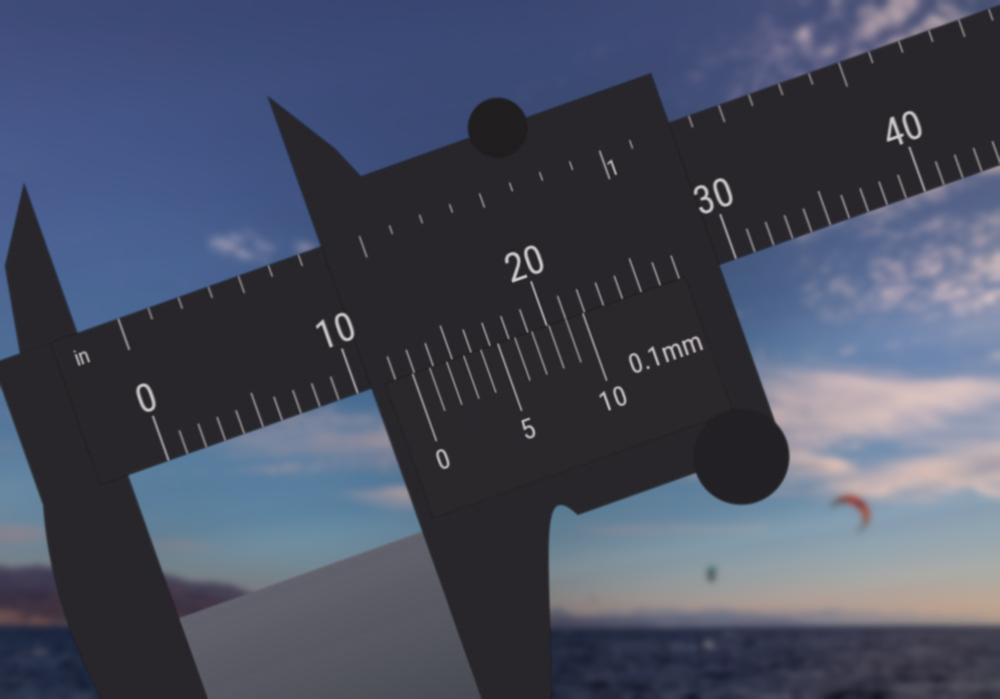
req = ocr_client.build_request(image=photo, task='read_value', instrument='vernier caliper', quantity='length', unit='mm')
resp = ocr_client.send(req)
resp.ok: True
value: 12.9 mm
